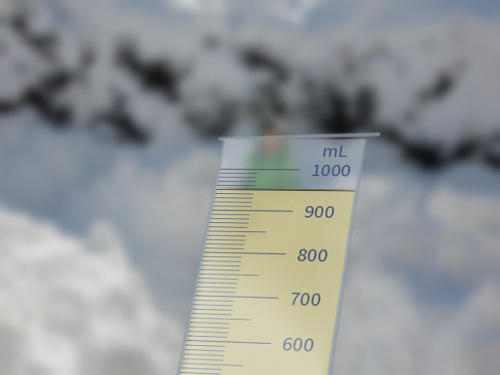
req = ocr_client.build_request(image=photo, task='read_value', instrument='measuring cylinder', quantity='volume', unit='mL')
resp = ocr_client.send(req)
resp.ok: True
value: 950 mL
